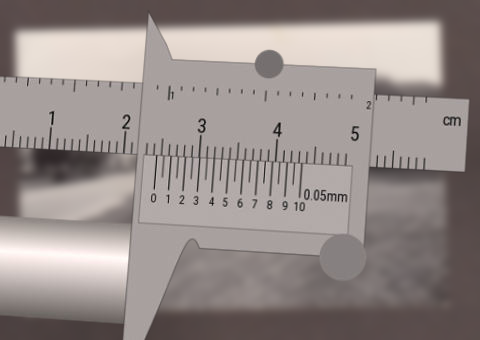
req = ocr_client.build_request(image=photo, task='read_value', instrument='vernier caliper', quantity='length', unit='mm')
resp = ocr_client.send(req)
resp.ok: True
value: 24.4 mm
